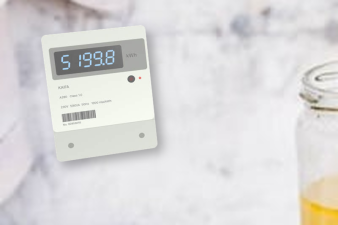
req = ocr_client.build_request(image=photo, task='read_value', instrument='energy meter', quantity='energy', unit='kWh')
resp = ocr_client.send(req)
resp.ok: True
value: 5199.8 kWh
